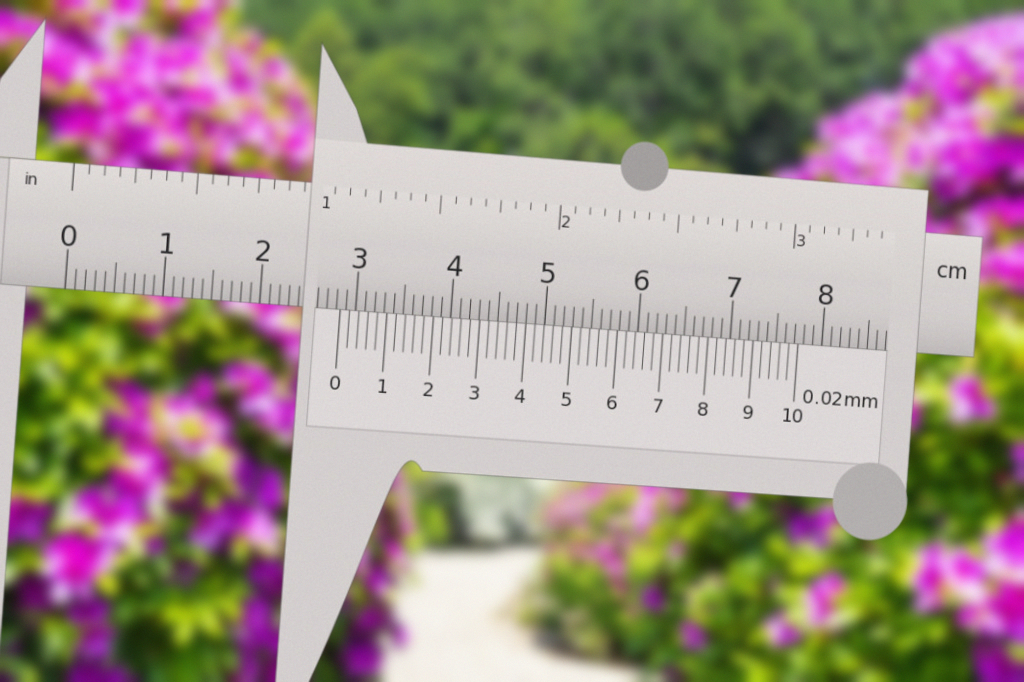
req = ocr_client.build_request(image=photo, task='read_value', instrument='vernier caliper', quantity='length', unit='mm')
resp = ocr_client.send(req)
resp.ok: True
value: 28.4 mm
